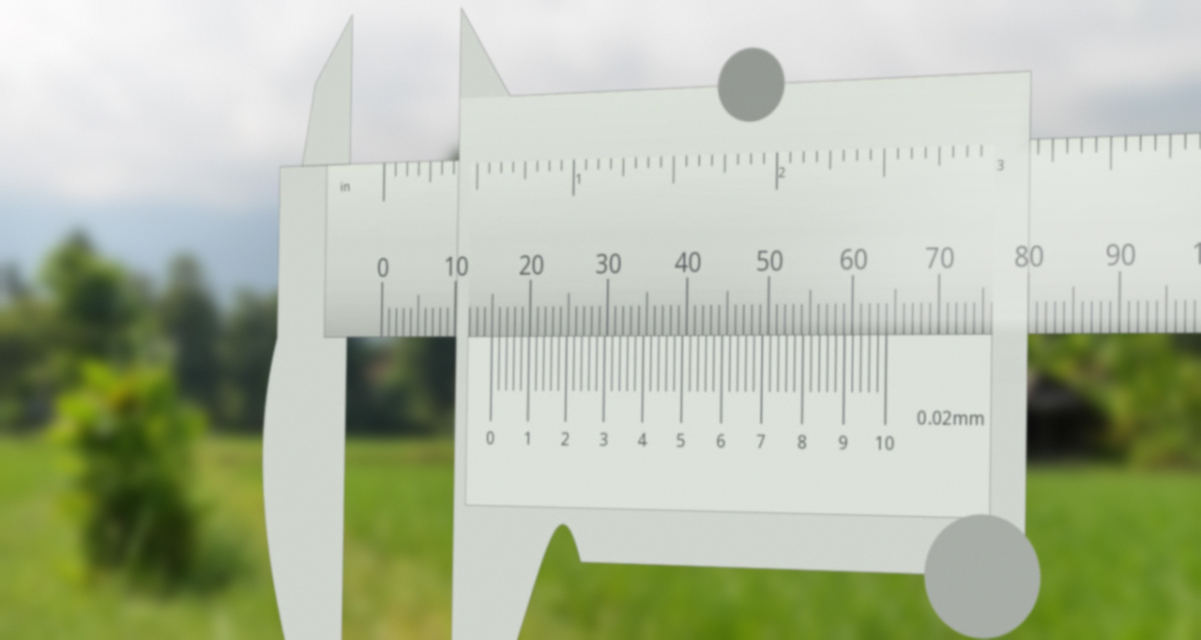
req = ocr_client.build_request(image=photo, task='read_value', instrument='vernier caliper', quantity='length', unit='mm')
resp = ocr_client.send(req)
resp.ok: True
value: 15.0 mm
